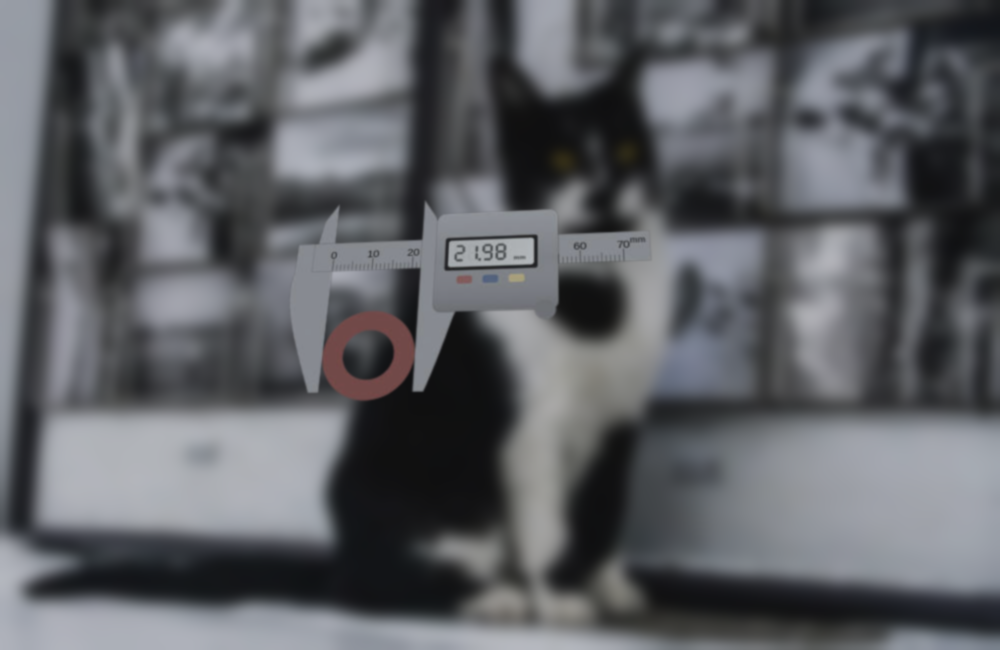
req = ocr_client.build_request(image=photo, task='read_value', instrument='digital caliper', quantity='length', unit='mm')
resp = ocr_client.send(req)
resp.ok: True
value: 21.98 mm
